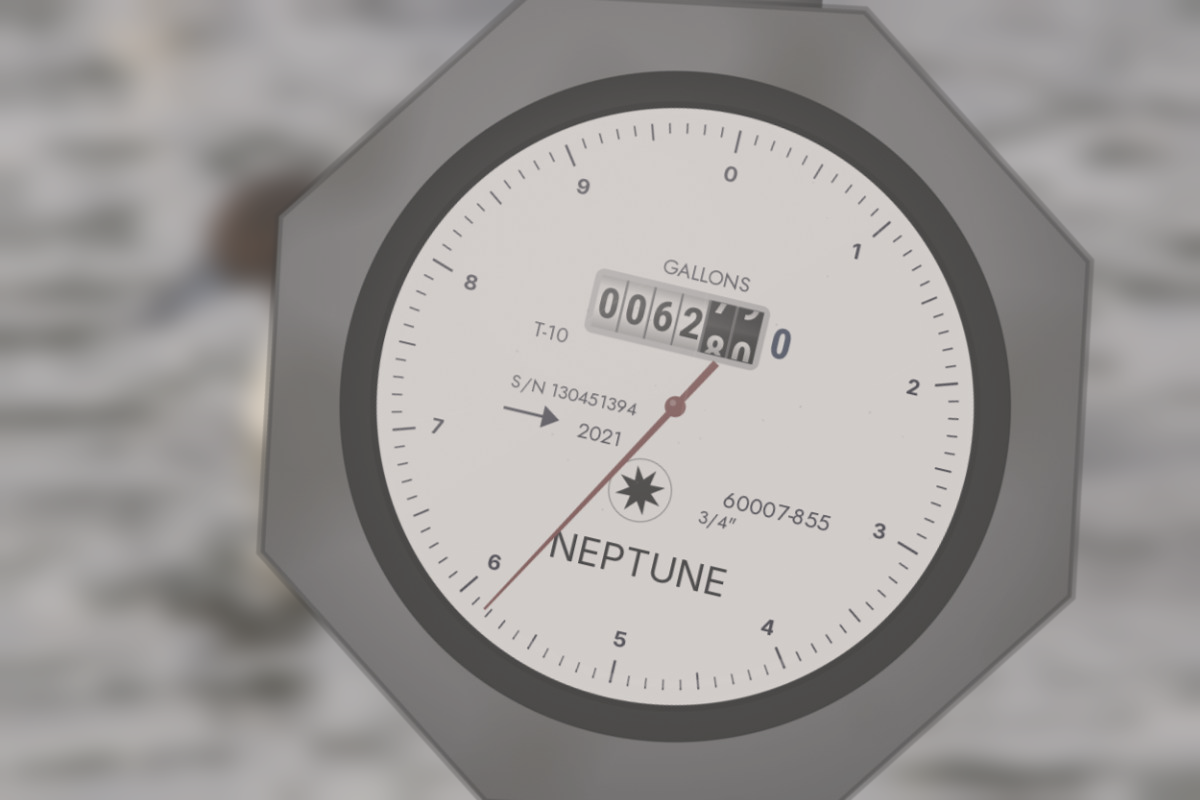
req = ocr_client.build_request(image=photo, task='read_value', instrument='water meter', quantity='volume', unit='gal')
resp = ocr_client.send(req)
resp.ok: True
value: 62795.8 gal
